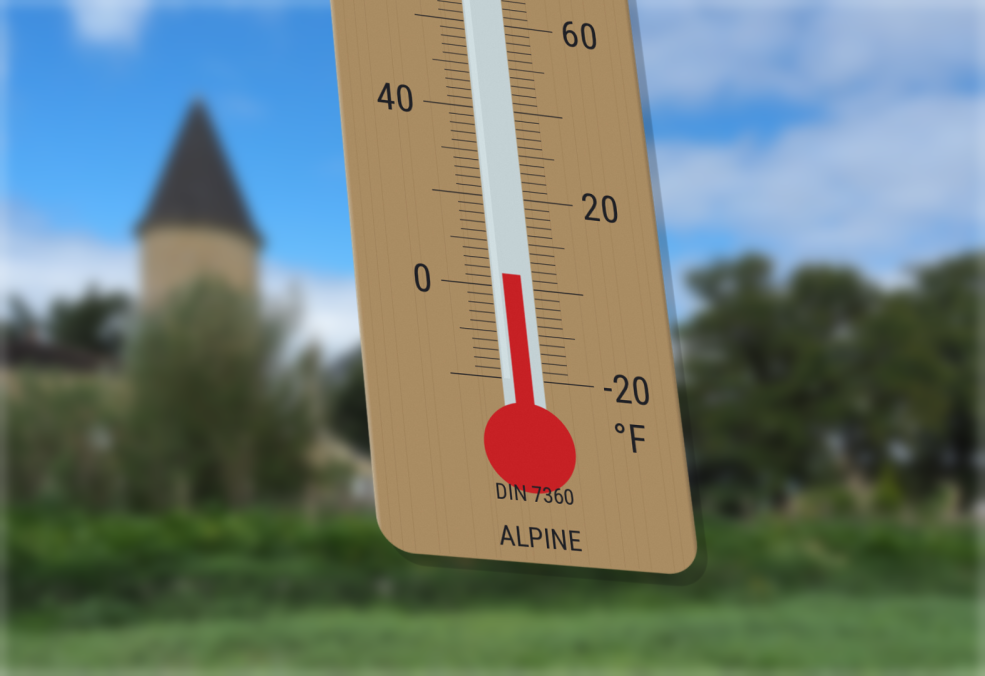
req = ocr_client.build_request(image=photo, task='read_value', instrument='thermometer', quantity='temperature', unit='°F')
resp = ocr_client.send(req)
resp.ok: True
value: 3 °F
